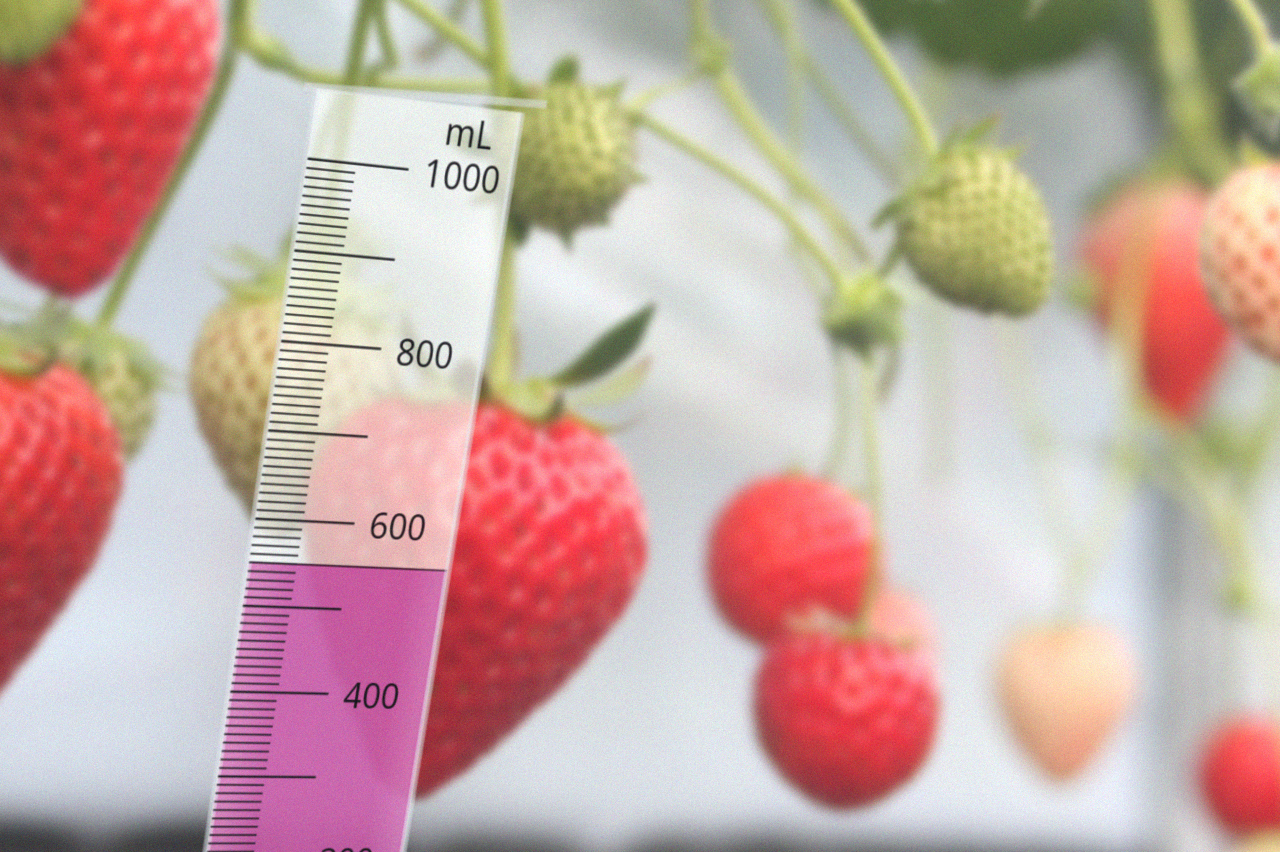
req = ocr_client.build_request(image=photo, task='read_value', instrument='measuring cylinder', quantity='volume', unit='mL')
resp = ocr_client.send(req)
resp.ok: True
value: 550 mL
